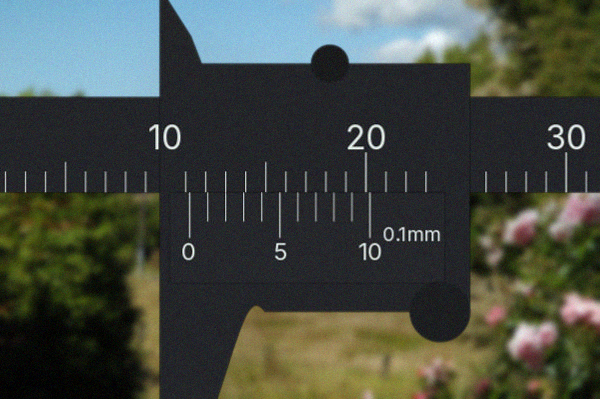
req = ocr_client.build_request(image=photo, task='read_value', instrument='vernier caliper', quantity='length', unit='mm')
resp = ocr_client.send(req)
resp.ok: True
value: 11.2 mm
